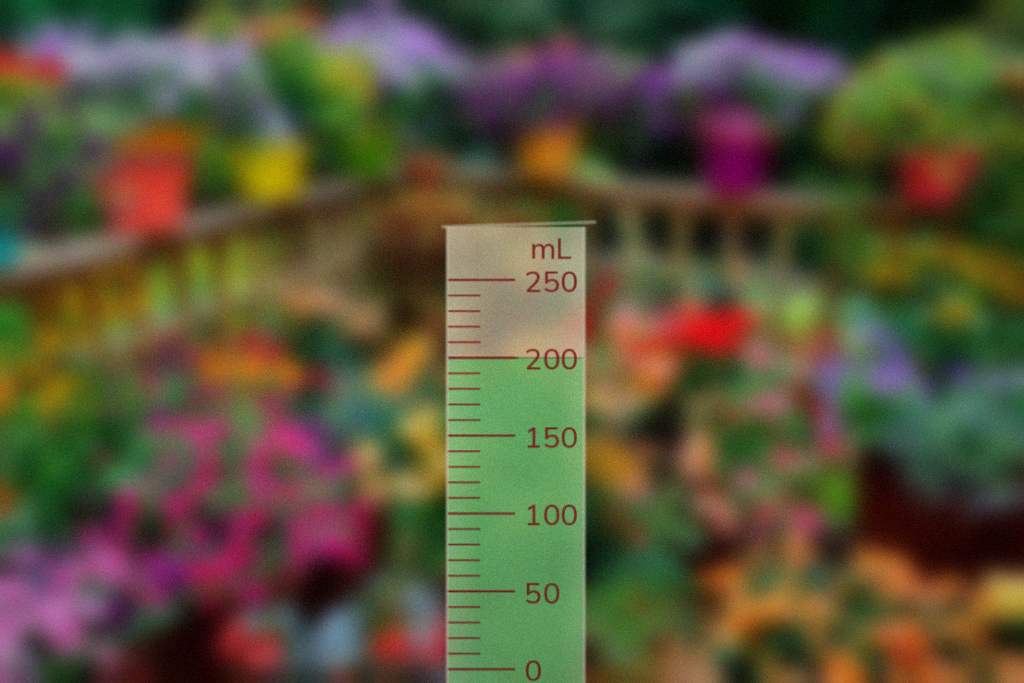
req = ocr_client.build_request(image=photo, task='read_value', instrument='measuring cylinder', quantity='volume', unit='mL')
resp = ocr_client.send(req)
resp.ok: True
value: 200 mL
